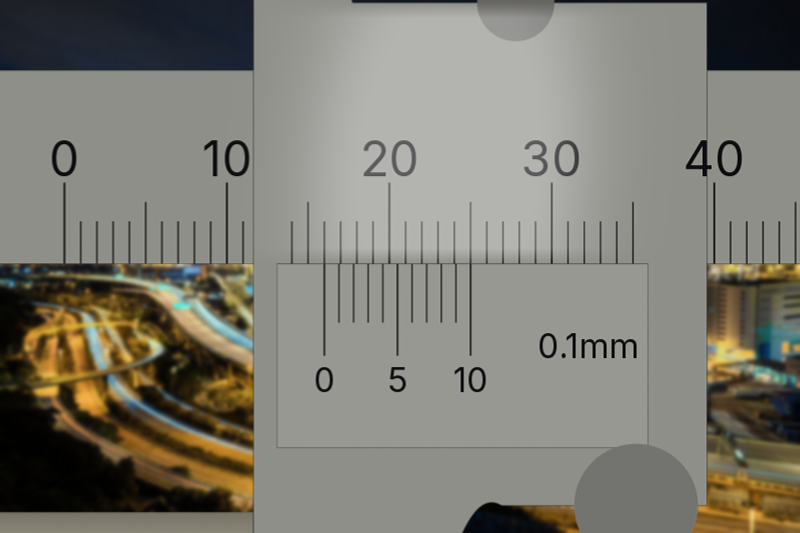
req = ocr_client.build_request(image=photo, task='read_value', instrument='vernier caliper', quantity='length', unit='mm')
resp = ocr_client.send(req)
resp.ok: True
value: 16.0 mm
